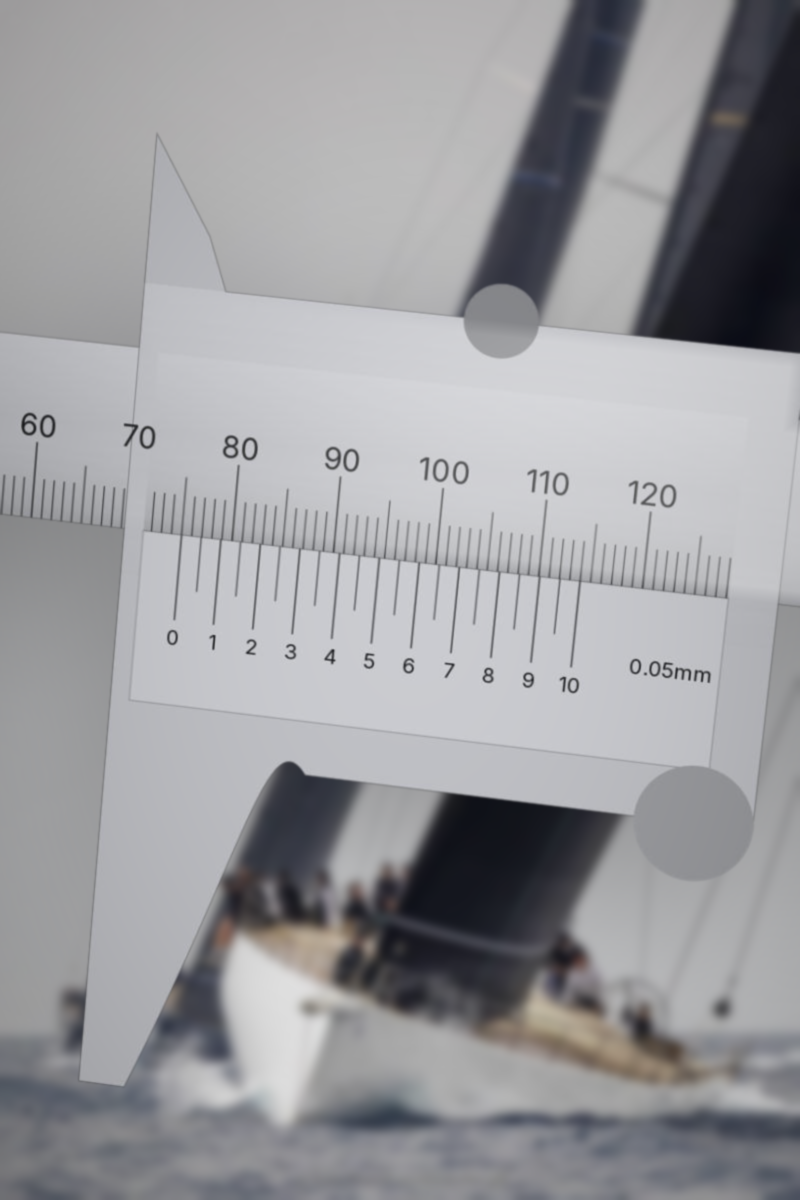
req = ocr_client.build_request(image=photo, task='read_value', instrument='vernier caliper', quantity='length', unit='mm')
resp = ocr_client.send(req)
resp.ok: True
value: 75.0 mm
